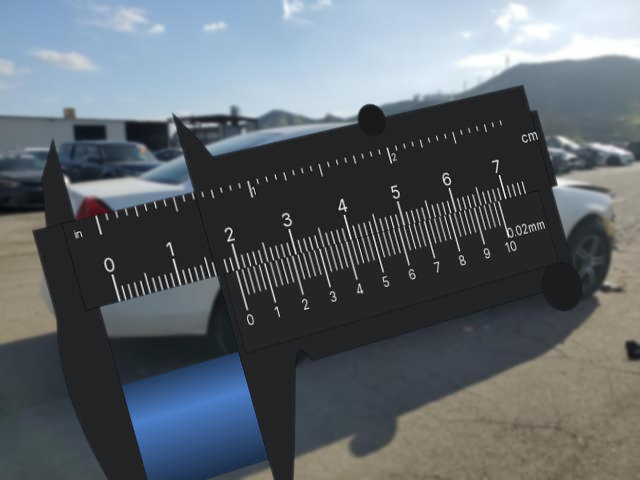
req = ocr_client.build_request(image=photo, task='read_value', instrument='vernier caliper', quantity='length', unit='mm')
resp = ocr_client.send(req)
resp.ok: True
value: 19.5 mm
